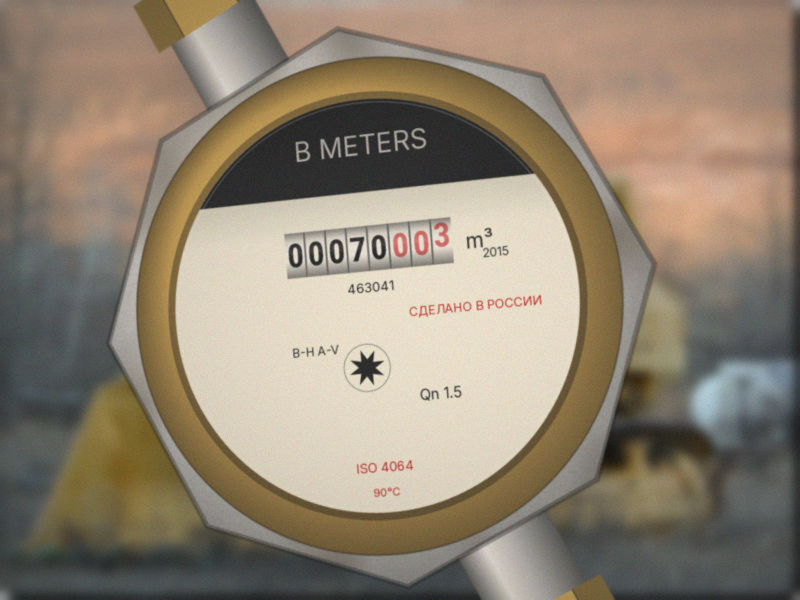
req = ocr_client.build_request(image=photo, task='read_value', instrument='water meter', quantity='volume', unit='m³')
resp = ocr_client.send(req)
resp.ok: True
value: 70.003 m³
